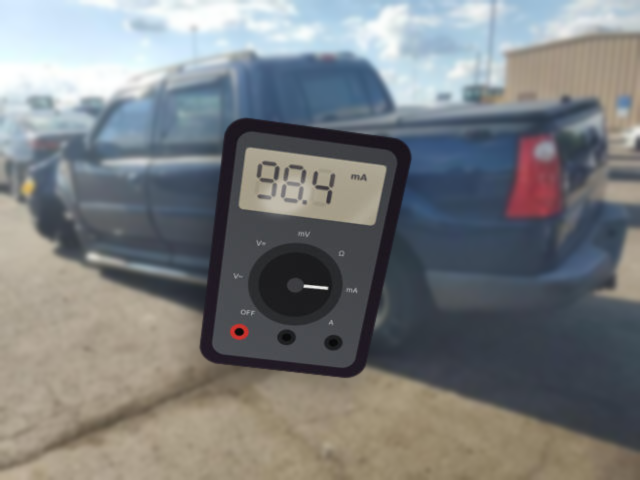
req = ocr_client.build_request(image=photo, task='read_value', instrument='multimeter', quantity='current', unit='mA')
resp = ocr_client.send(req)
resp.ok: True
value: 98.4 mA
